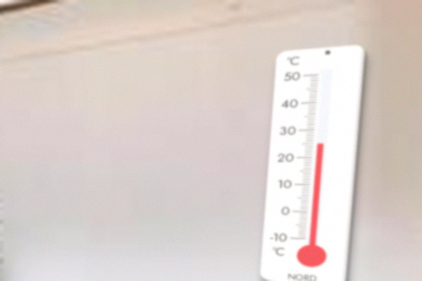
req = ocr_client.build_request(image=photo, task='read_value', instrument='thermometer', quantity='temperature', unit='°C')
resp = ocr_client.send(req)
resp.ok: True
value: 25 °C
